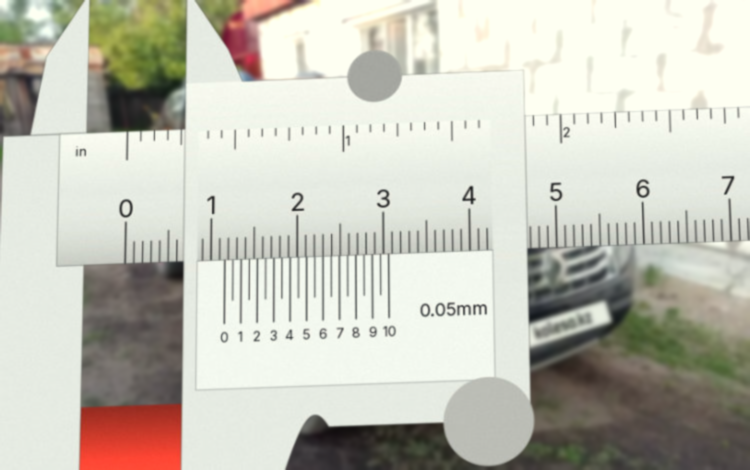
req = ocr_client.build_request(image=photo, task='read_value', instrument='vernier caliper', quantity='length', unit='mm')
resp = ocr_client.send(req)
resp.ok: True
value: 11.6 mm
